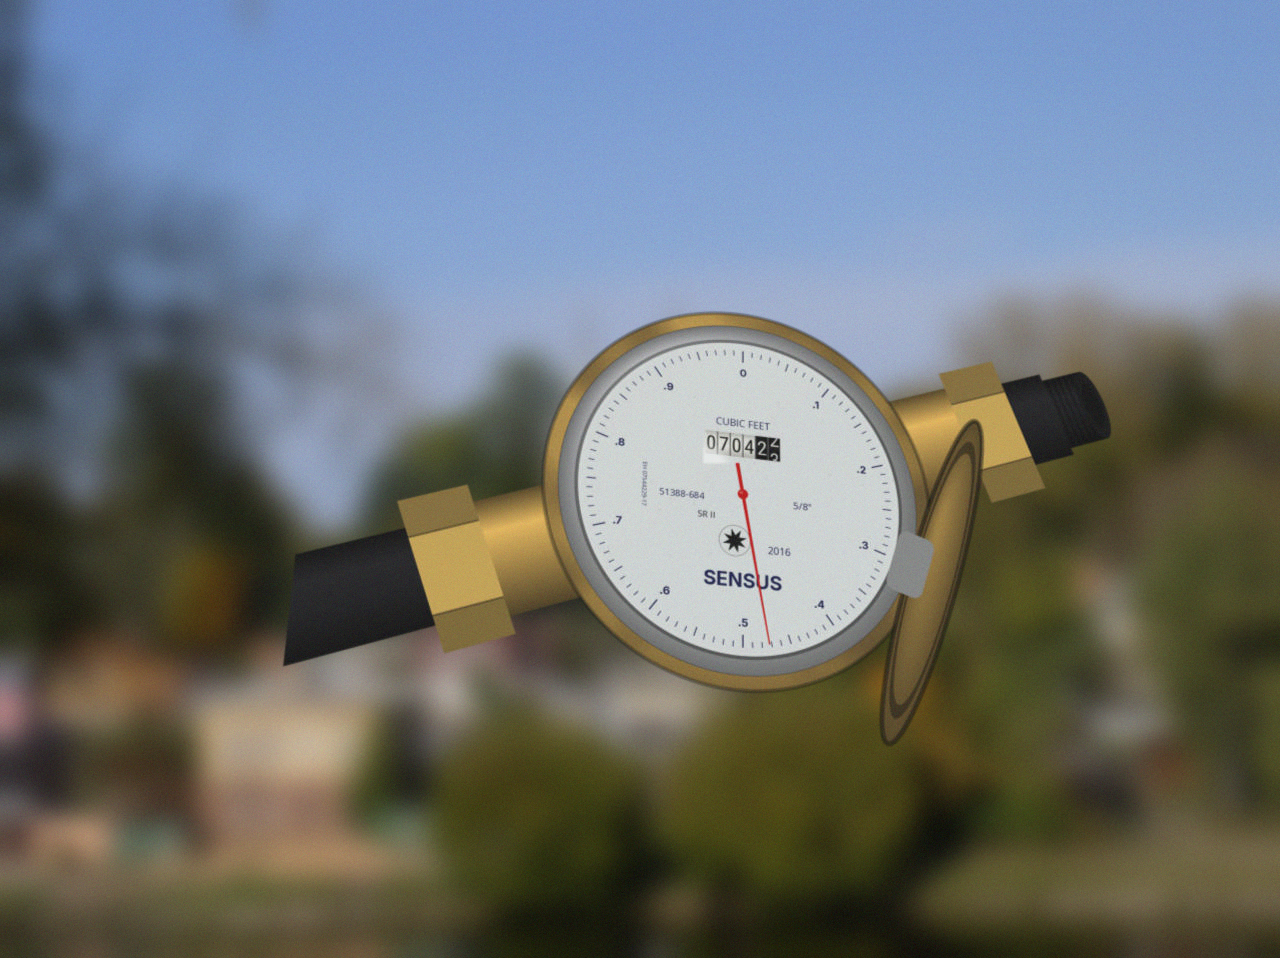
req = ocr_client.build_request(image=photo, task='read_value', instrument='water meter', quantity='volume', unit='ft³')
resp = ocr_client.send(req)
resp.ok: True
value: 70422.47 ft³
